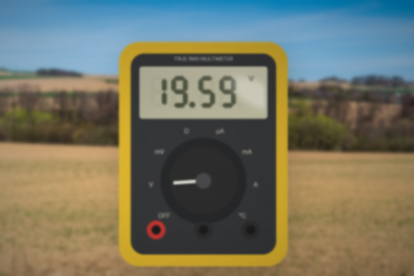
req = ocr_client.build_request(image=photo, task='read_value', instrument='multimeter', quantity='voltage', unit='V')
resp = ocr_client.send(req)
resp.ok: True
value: 19.59 V
